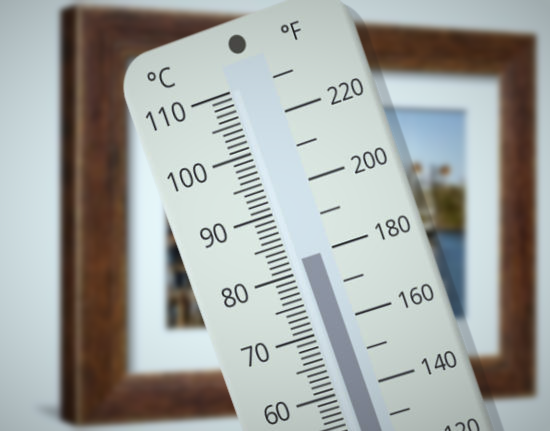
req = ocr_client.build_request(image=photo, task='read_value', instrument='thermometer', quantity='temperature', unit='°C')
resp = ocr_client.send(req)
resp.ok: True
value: 82 °C
